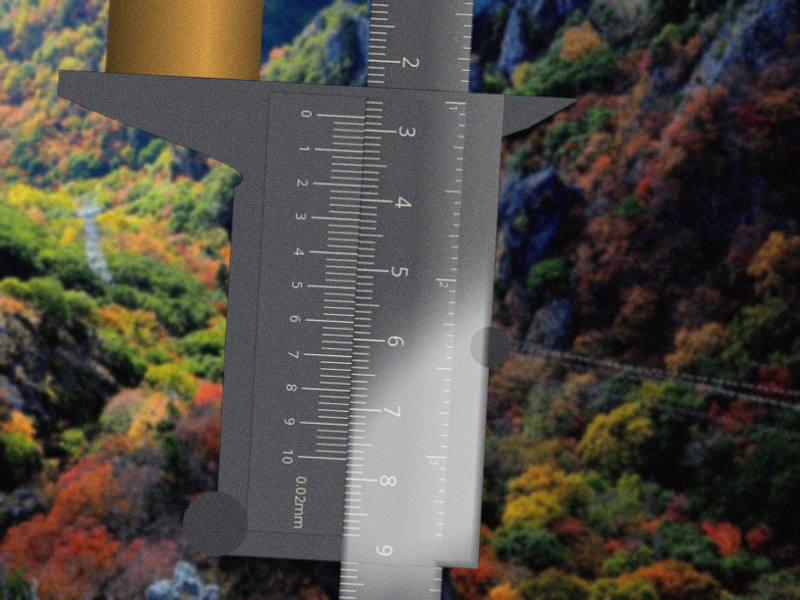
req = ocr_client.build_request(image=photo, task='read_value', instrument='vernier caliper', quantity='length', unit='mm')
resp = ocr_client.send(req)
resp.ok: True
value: 28.2 mm
